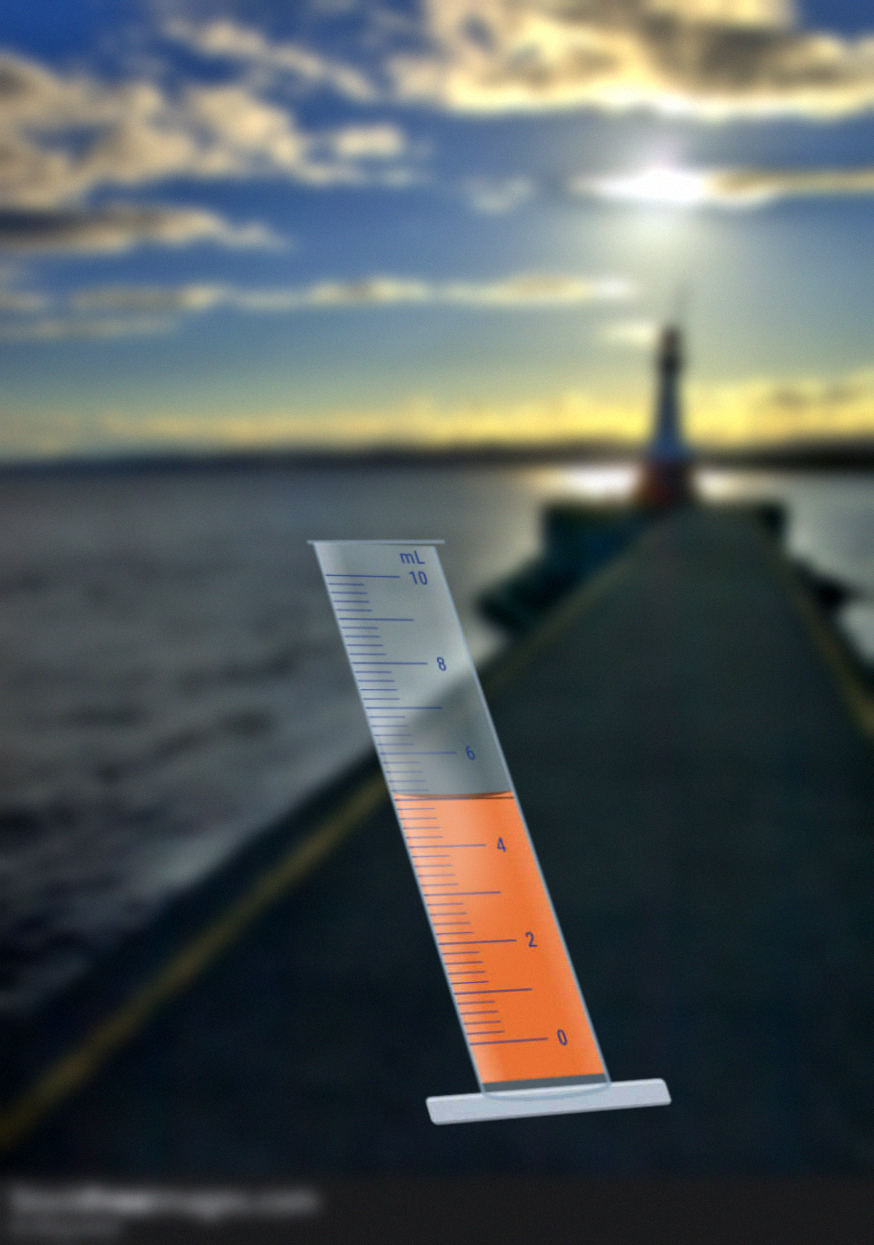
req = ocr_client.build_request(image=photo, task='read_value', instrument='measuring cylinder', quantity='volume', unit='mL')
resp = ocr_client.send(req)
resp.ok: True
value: 5 mL
